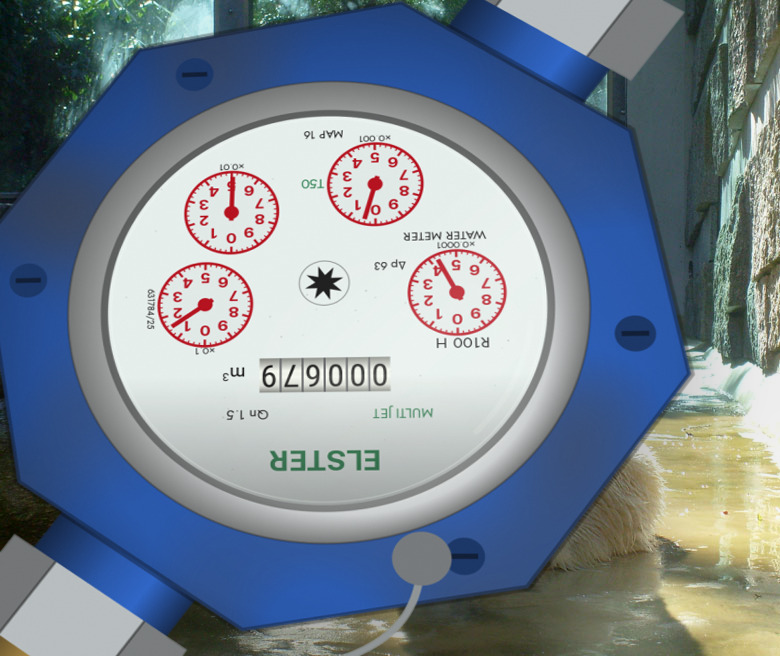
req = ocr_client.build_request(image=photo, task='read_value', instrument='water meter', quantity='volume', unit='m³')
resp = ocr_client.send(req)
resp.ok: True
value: 679.1504 m³
